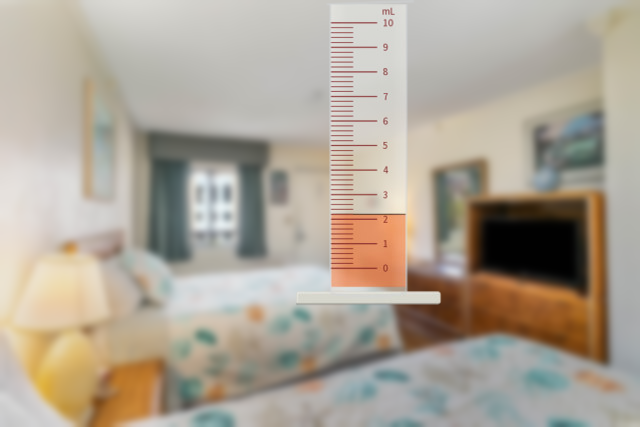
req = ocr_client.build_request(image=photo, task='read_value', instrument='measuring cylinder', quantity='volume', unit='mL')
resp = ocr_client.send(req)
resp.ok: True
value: 2.2 mL
